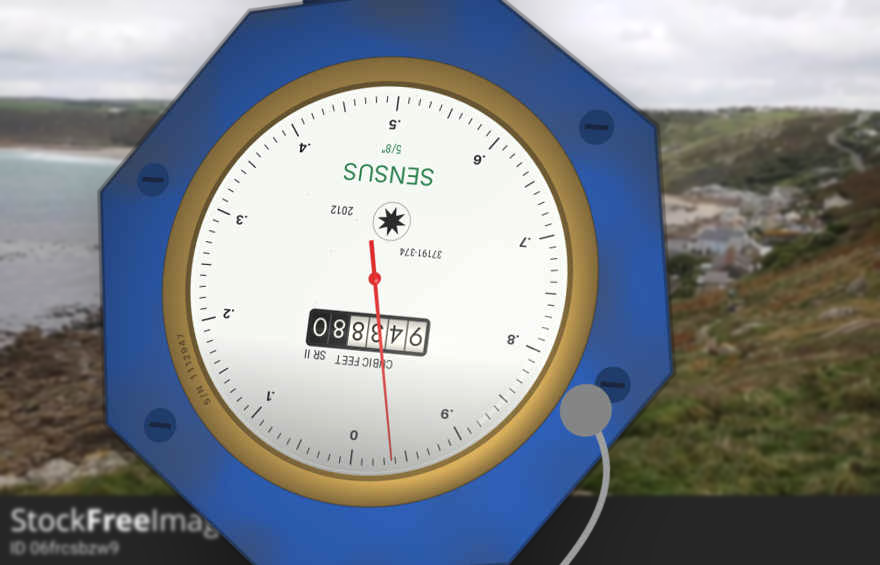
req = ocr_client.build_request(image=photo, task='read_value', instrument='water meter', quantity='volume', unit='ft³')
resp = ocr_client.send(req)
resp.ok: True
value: 943879.96 ft³
